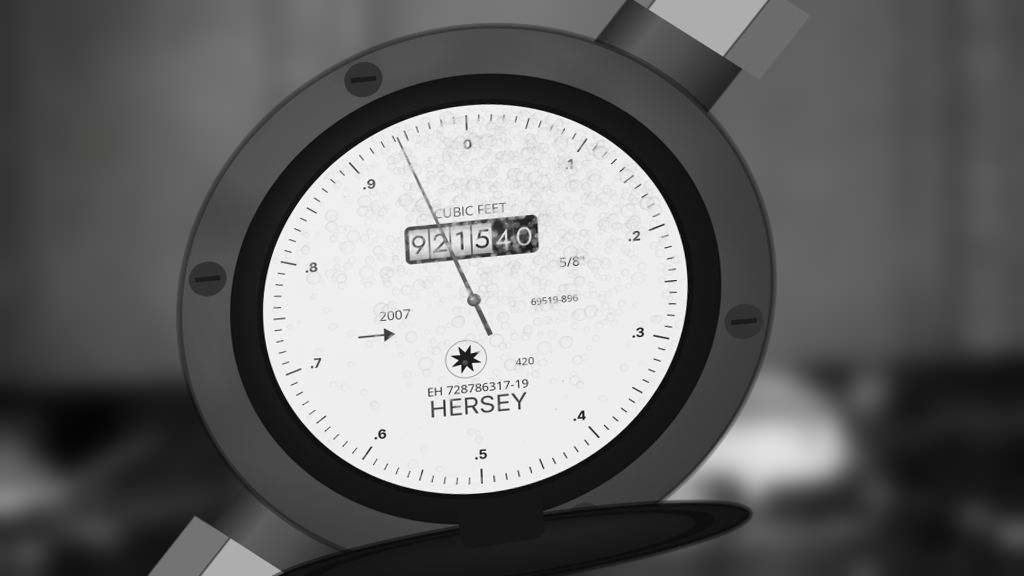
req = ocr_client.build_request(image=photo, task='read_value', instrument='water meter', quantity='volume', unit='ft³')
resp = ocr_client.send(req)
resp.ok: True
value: 921539.94 ft³
